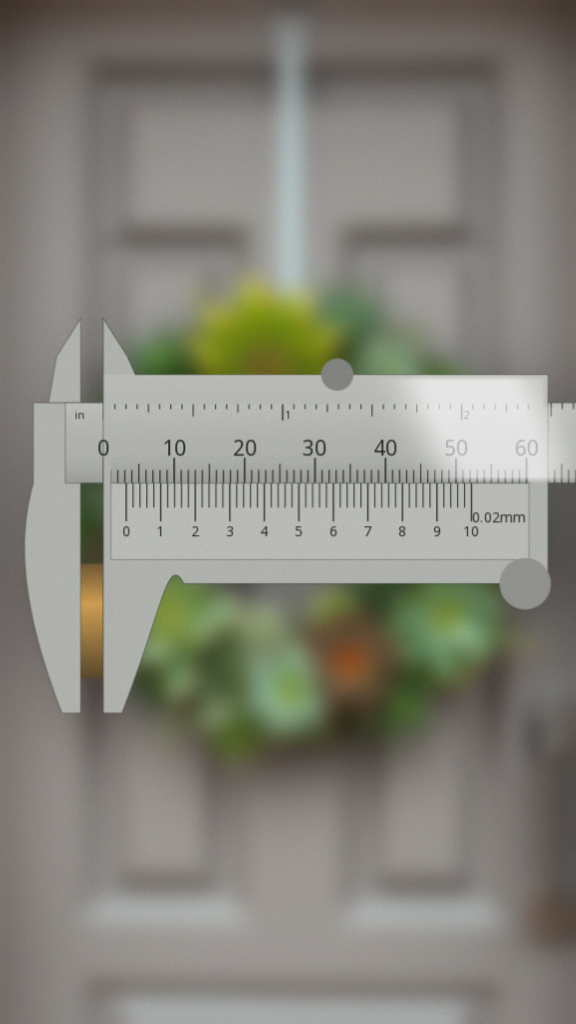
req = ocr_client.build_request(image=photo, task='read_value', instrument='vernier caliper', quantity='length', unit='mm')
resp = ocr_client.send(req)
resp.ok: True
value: 3.2 mm
